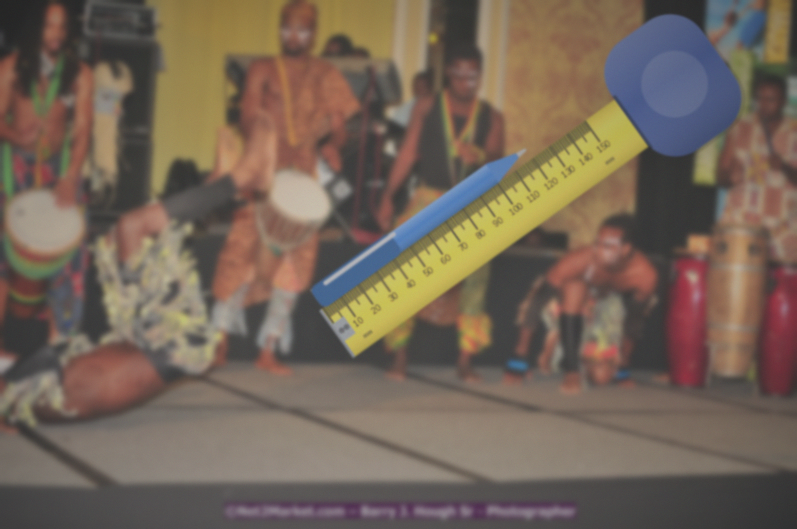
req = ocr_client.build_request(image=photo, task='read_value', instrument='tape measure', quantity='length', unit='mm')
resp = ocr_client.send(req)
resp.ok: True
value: 120 mm
